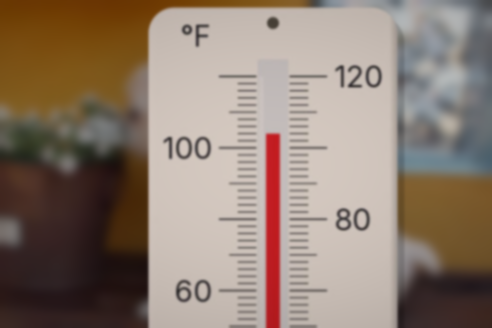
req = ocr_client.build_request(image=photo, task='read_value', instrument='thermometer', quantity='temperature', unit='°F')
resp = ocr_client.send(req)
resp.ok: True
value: 104 °F
